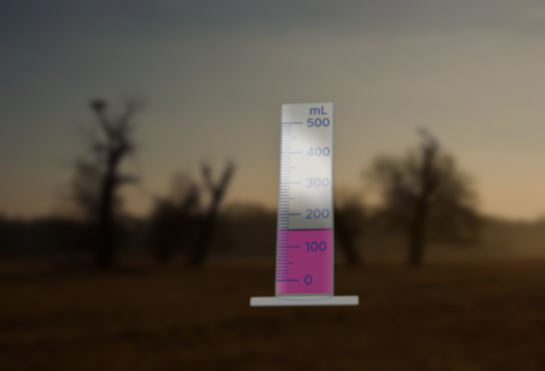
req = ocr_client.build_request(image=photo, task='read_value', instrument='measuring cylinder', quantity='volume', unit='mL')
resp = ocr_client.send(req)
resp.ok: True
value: 150 mL
